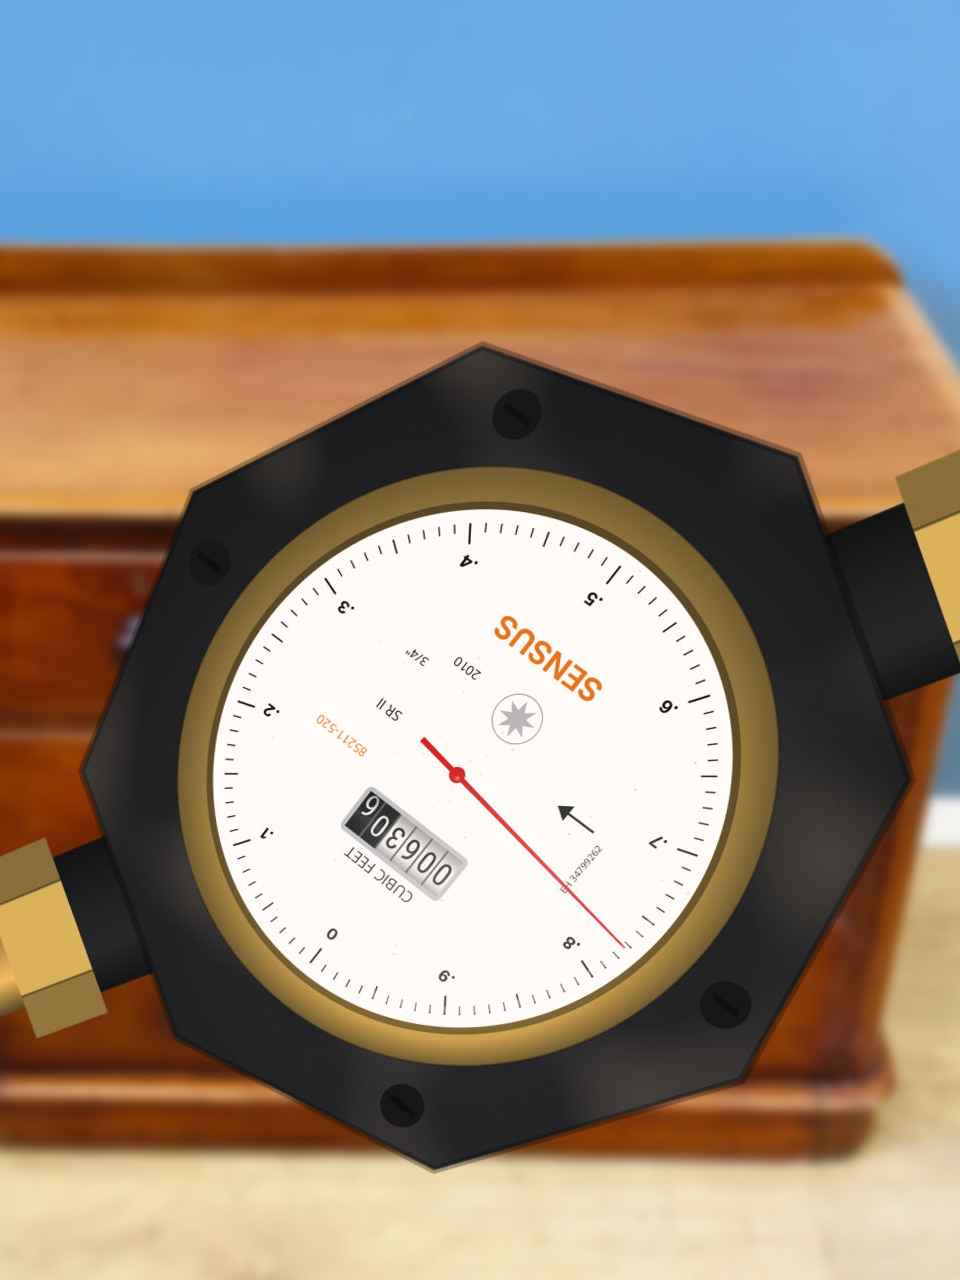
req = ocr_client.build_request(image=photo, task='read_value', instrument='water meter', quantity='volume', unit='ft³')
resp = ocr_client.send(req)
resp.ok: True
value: 6305.77 ft³
